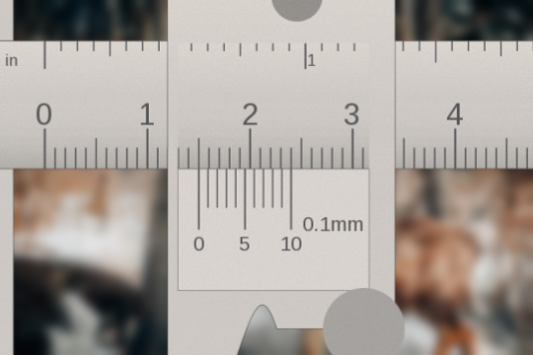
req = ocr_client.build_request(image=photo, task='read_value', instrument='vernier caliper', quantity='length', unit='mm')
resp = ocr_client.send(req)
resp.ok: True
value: 15.0 mm
